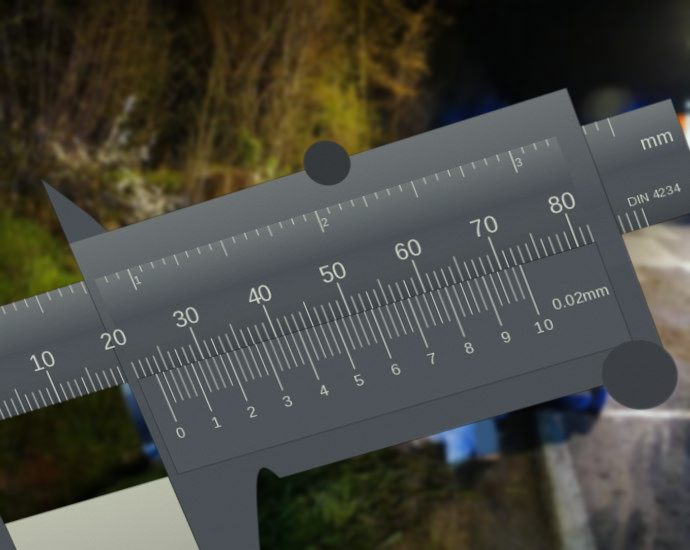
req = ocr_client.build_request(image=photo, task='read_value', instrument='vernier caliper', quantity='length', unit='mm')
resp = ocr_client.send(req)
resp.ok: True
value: 23.4 mm
